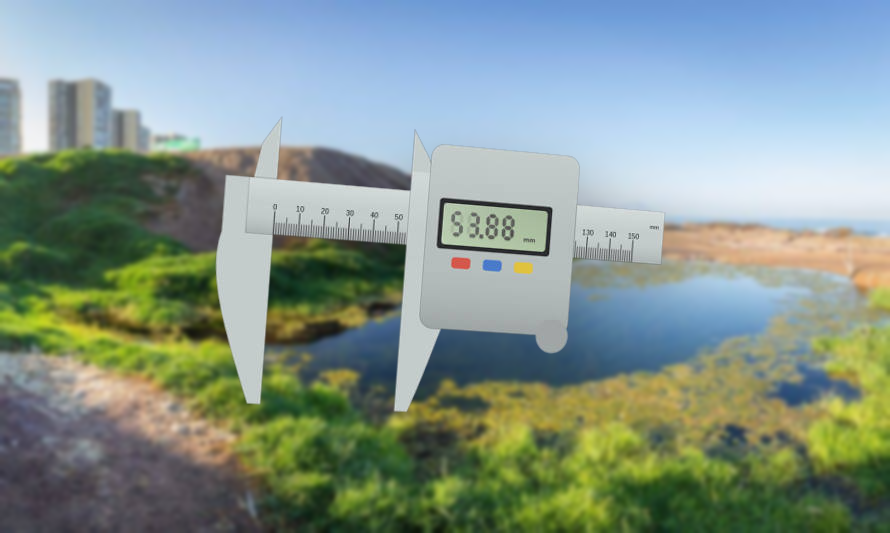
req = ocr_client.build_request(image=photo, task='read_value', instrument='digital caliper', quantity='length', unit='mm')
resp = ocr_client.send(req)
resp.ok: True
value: 53.88 mm
